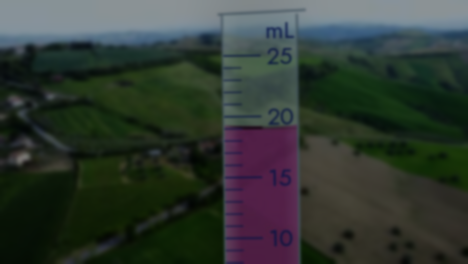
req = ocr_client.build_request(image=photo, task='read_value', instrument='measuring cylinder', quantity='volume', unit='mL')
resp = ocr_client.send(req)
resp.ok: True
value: 19 mL
